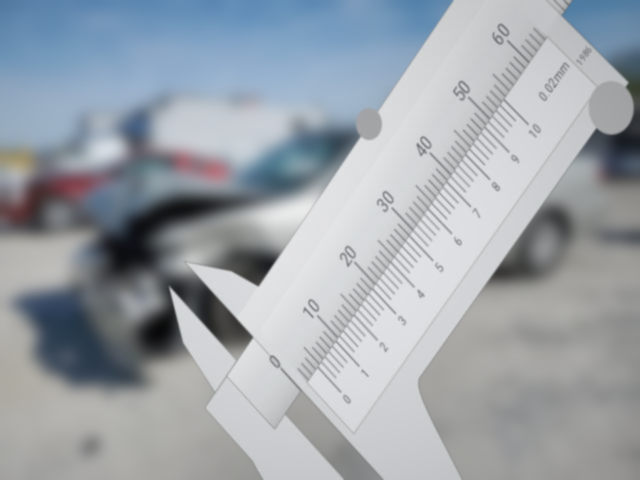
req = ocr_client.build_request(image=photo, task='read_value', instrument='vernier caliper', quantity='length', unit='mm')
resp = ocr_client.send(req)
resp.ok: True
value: 4.5 mm
